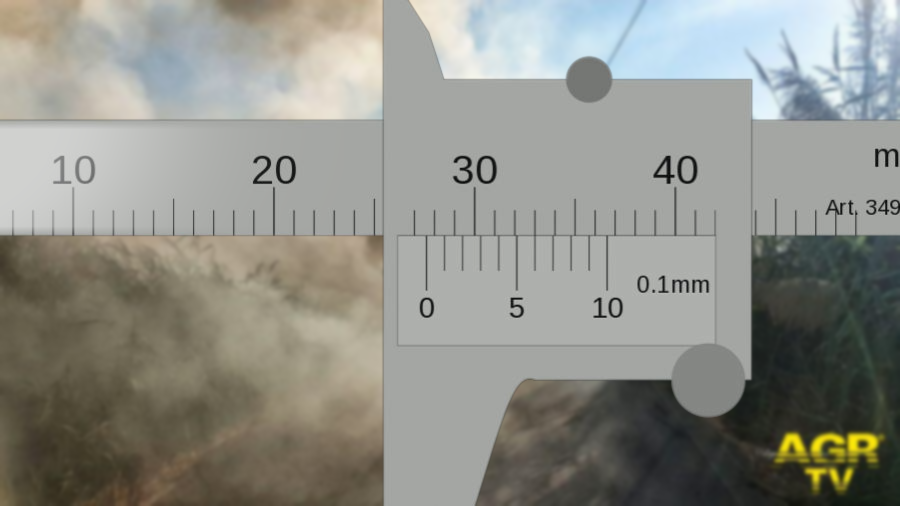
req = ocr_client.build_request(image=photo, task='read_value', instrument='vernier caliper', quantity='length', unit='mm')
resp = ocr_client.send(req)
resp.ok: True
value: 27.6 mm
